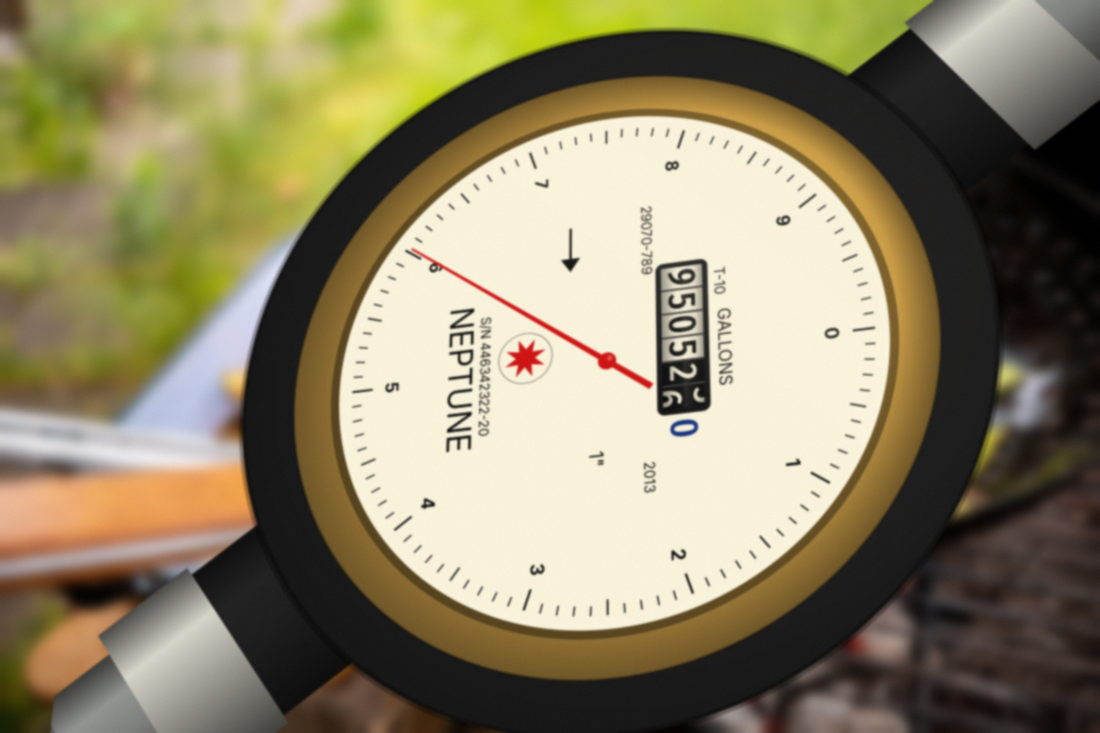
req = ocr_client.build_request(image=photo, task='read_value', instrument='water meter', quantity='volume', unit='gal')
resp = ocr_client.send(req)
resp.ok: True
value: 9505256.0 gal
